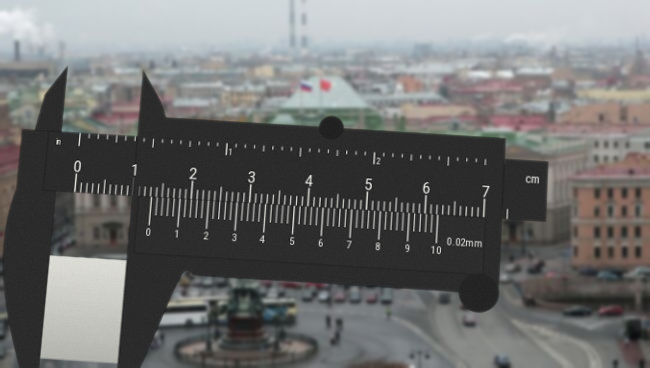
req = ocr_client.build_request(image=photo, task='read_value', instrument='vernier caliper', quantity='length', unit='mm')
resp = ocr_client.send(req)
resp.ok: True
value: 13.2 mm
